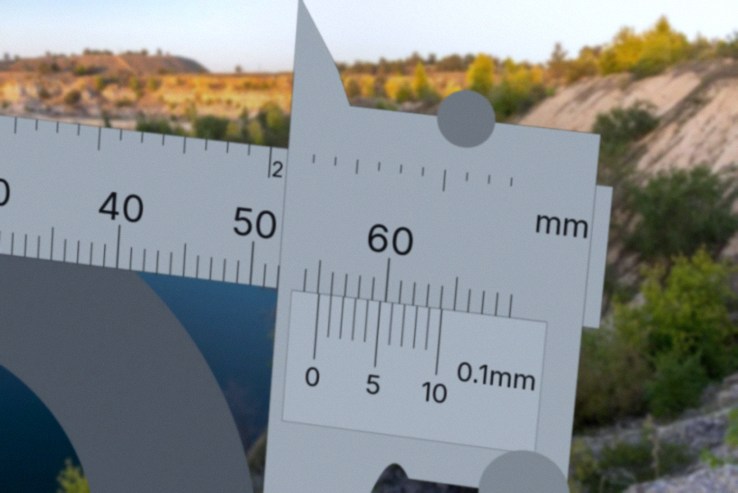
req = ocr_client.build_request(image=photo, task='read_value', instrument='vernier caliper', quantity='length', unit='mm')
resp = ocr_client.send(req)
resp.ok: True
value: 55.1 mm
